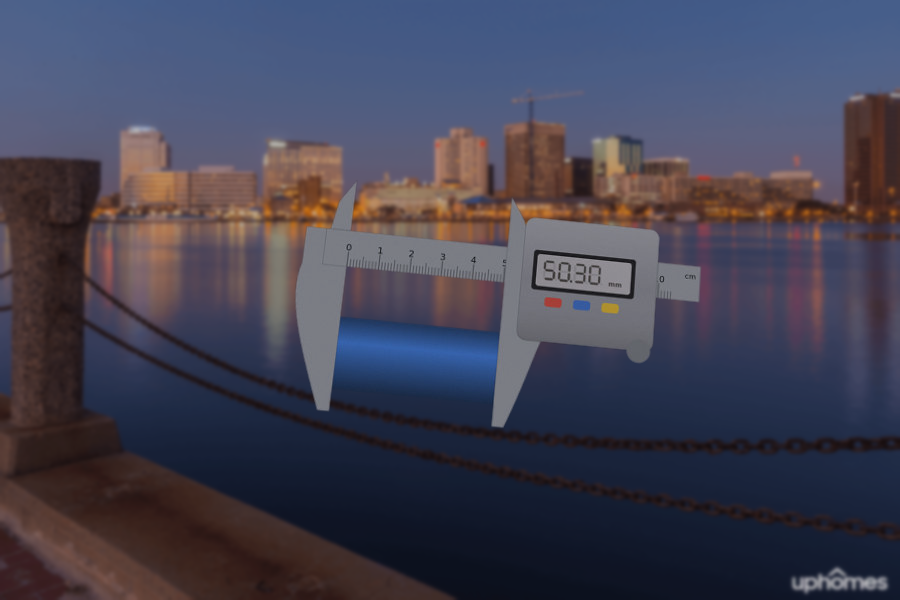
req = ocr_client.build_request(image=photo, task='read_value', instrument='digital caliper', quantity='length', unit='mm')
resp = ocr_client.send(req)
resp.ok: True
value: 50.30 mm
